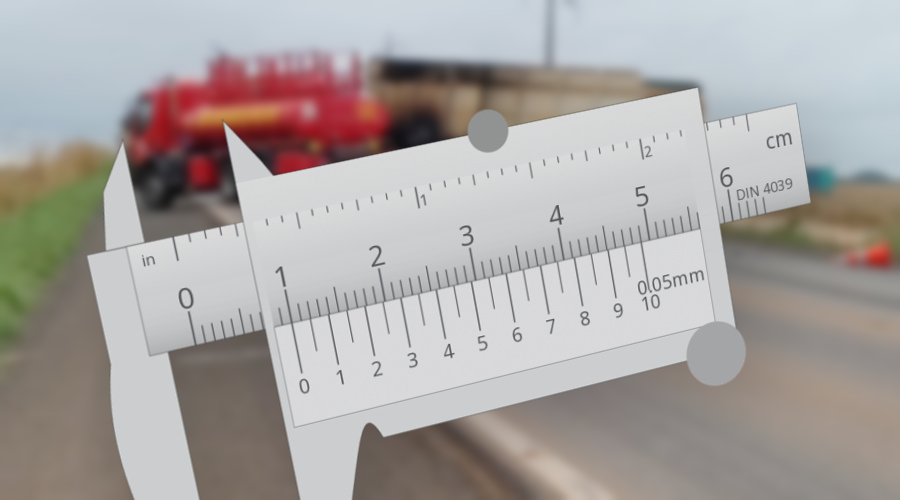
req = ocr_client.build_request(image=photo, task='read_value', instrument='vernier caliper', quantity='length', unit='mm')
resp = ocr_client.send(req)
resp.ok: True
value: 10.0 mm
